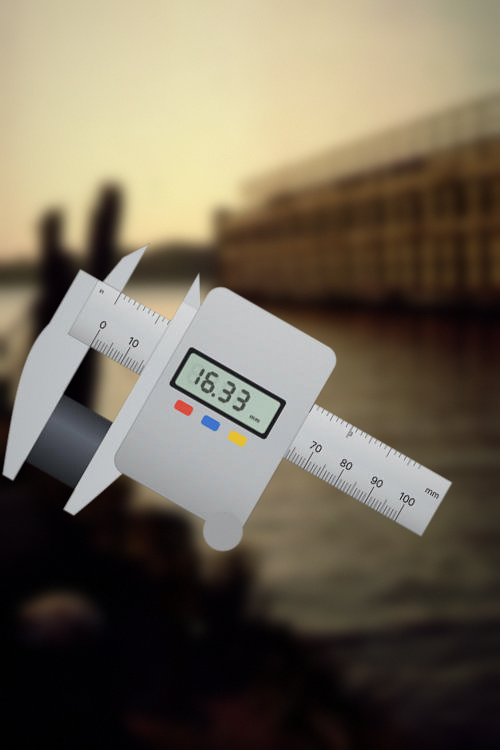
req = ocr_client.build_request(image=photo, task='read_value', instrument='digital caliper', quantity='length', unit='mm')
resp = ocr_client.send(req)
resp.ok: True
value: 16.33 mm
